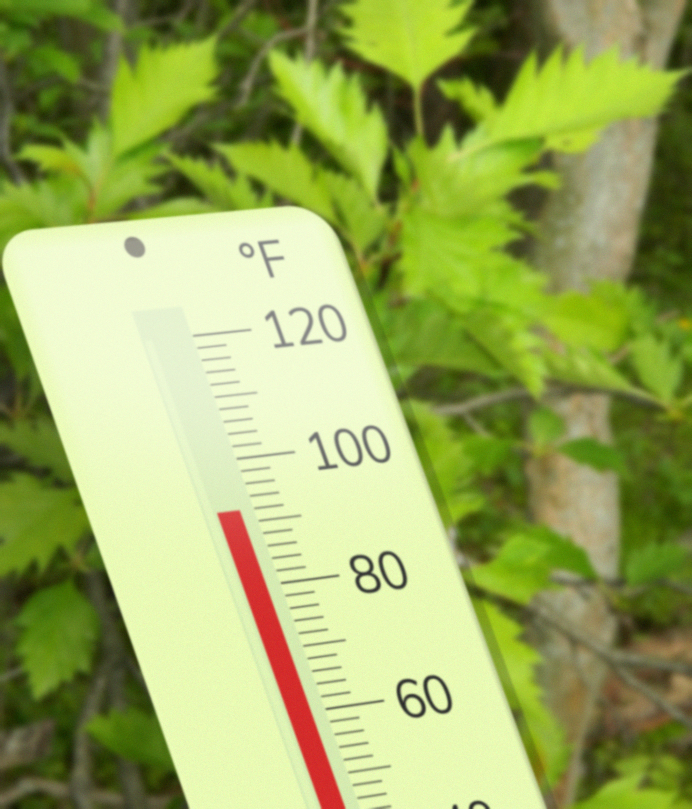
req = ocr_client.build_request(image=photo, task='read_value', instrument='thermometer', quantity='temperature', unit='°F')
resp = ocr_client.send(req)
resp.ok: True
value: 92 °F
